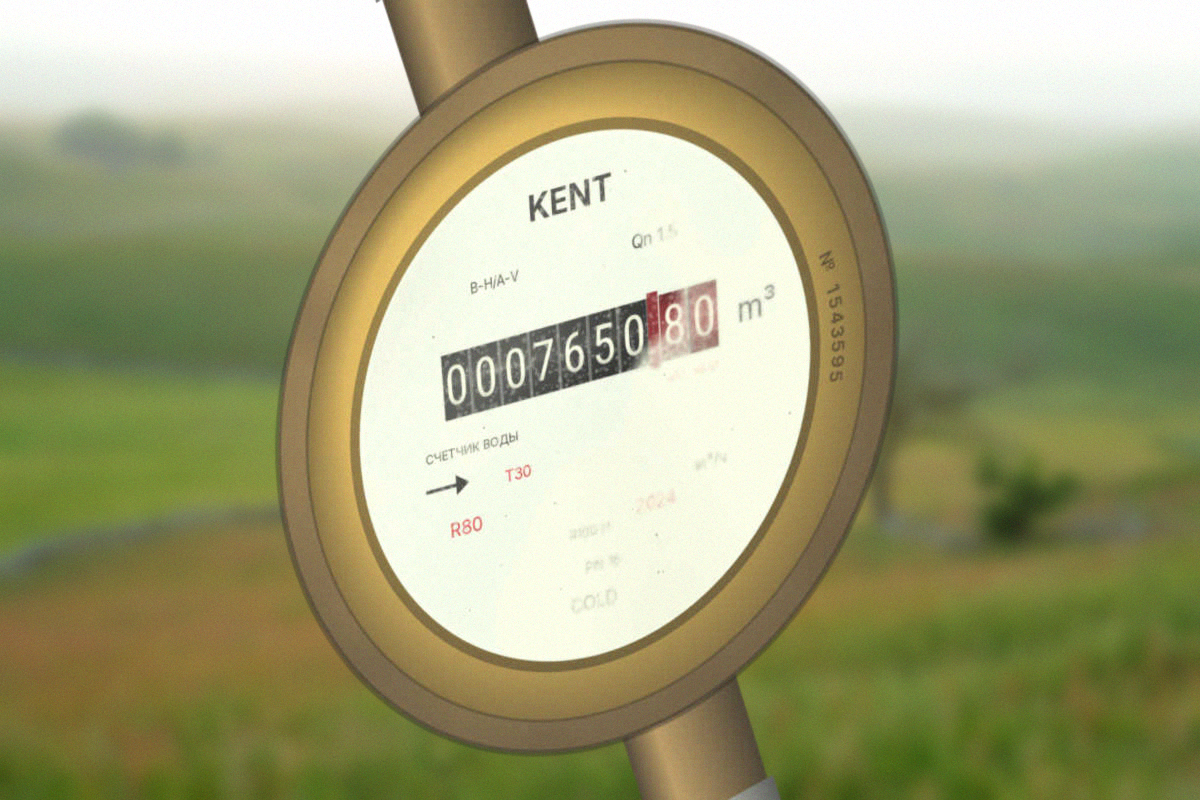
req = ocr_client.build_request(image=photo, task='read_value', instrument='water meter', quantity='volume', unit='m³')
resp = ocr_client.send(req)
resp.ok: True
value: 7650.80 m³
